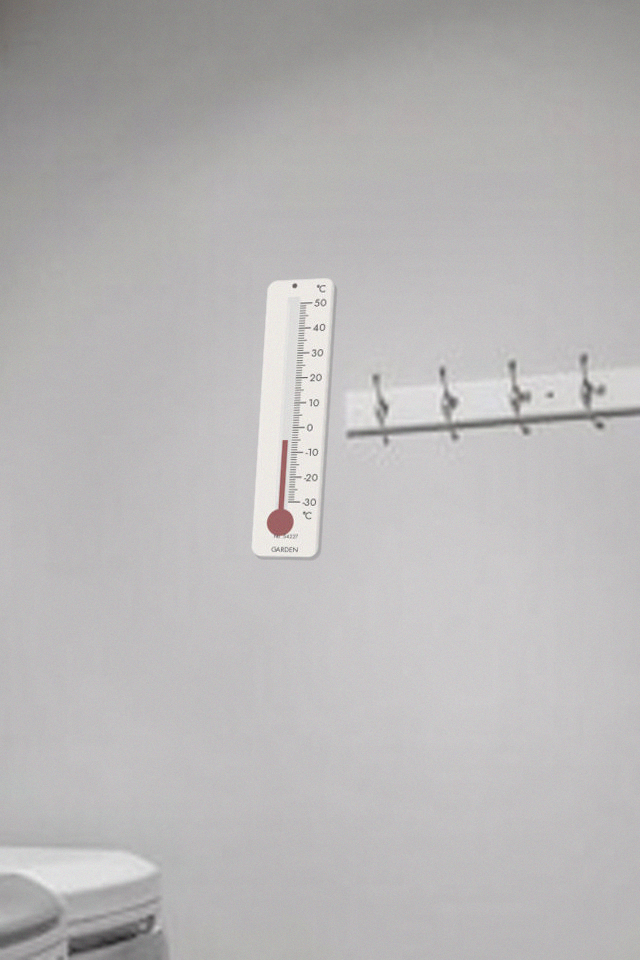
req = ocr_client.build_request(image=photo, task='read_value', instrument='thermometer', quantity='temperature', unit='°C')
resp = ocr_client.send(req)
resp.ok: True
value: -5 °C
